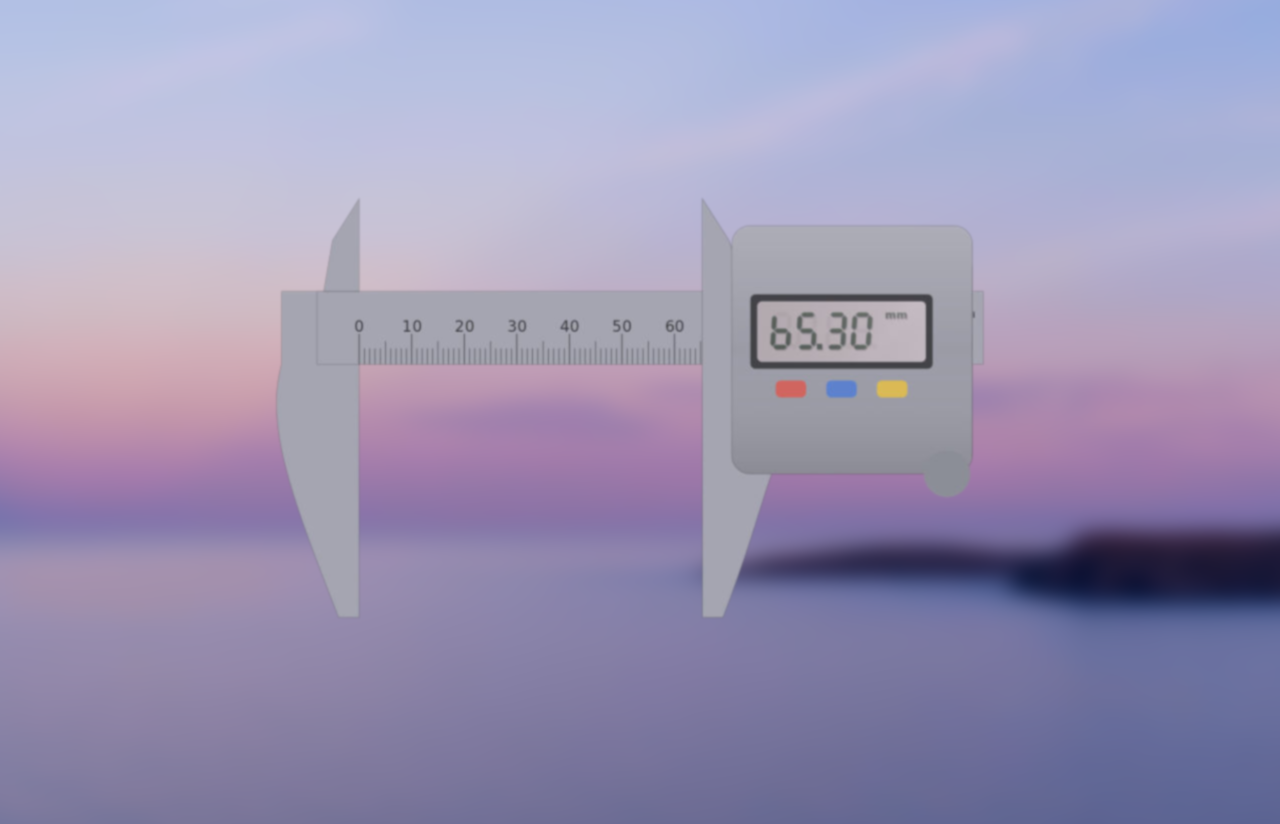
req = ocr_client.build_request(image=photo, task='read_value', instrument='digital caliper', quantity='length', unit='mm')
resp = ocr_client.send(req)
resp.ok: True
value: 65.30 mm
